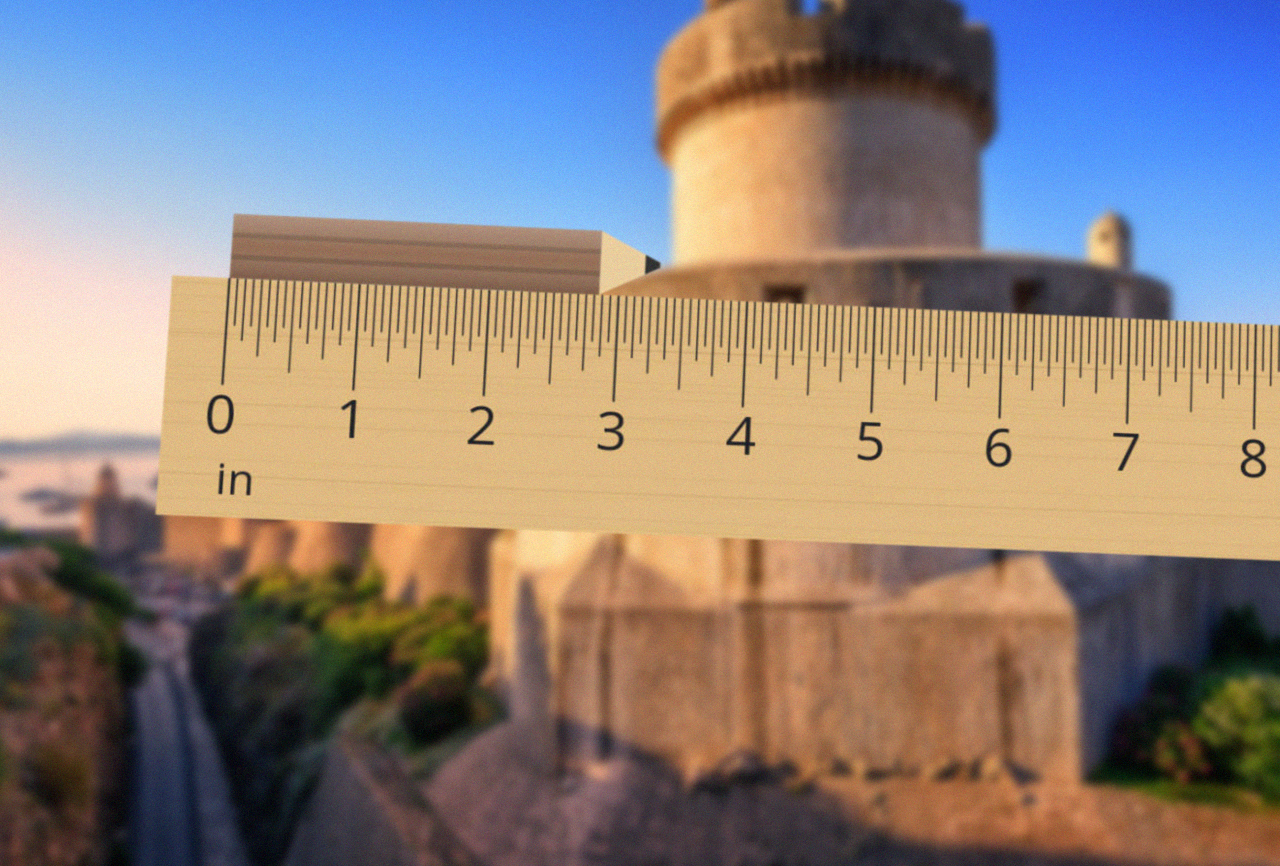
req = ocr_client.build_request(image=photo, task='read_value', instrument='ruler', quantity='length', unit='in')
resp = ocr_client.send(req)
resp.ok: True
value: 3.3125 in
